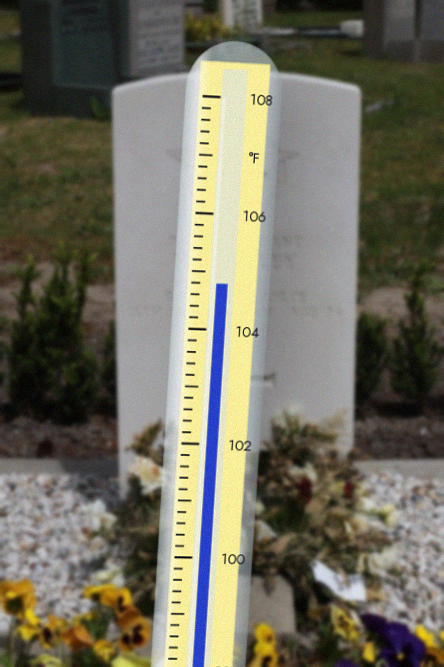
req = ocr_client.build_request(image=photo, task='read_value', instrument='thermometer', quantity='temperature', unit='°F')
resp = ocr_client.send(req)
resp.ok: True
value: 104.8 °F
